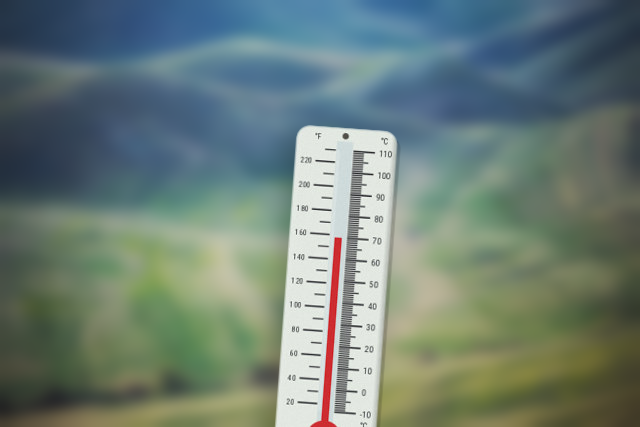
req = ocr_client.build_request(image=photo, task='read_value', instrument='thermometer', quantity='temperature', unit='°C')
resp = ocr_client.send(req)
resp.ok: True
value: 70 °C
